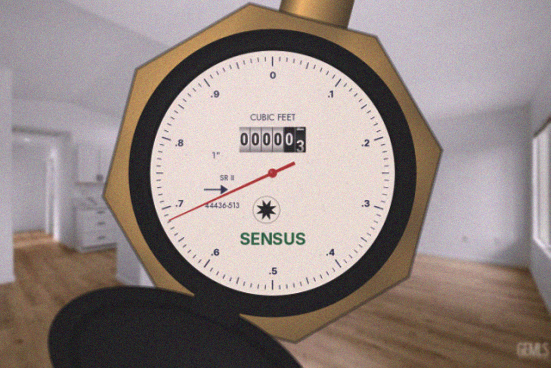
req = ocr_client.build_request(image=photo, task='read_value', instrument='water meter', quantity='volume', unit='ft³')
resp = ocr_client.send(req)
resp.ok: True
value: 2.68 ft³
